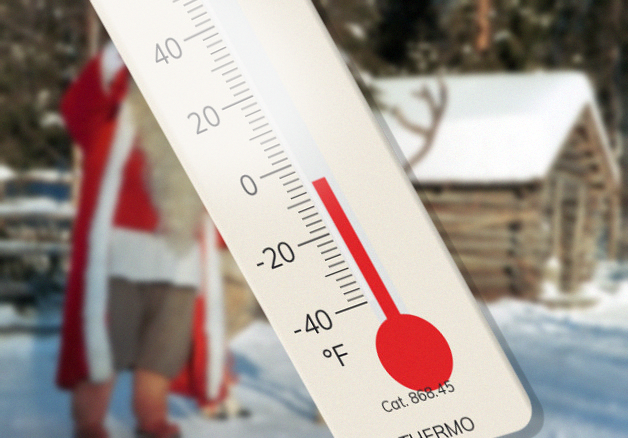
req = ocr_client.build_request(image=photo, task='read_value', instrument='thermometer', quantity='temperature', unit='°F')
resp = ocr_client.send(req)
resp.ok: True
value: -6 °F
